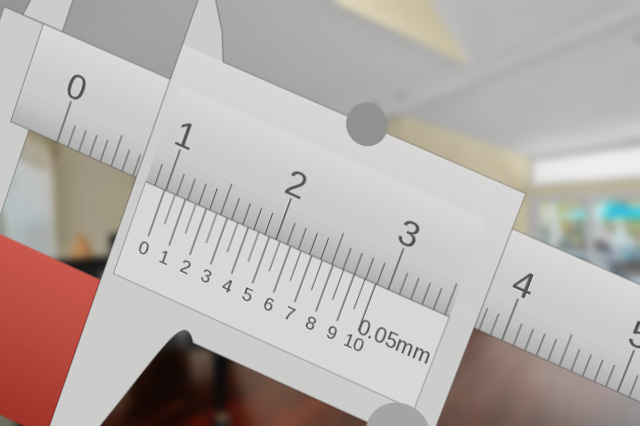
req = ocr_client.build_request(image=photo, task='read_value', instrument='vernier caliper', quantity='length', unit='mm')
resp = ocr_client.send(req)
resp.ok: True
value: 9.9 mm
